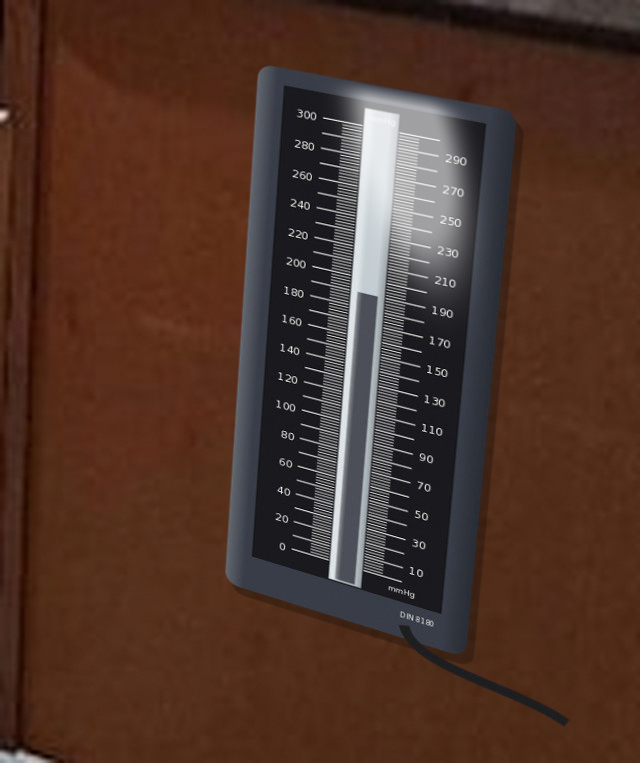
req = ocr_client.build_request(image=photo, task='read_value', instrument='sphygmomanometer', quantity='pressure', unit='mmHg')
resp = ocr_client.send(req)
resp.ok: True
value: 190 mmHg
